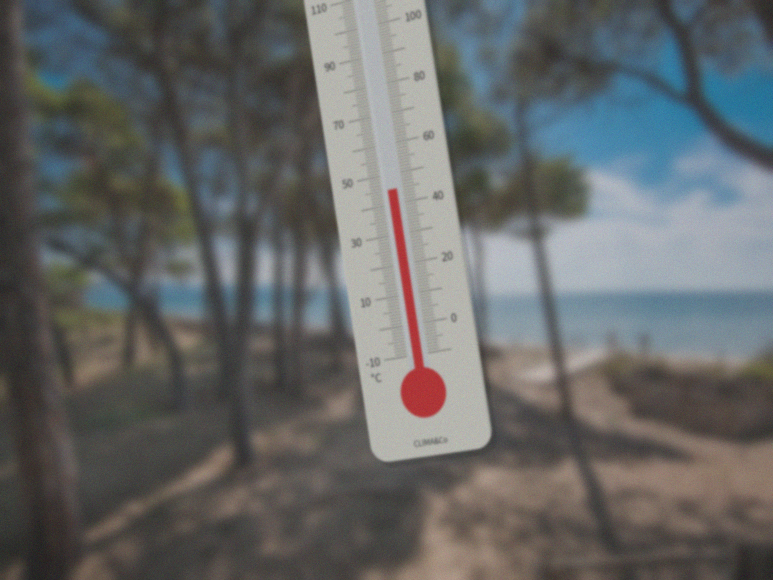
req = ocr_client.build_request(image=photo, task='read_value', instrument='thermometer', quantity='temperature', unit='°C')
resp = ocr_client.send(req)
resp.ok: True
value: 45 °C
